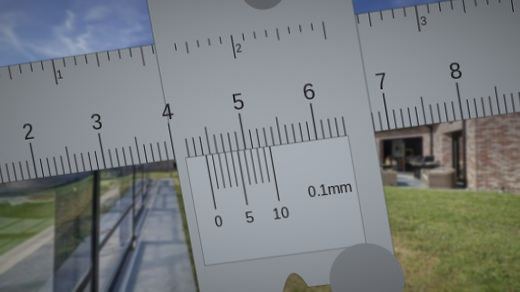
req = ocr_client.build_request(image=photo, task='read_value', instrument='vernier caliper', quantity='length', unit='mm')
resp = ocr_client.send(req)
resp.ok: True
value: 44.4 mm
